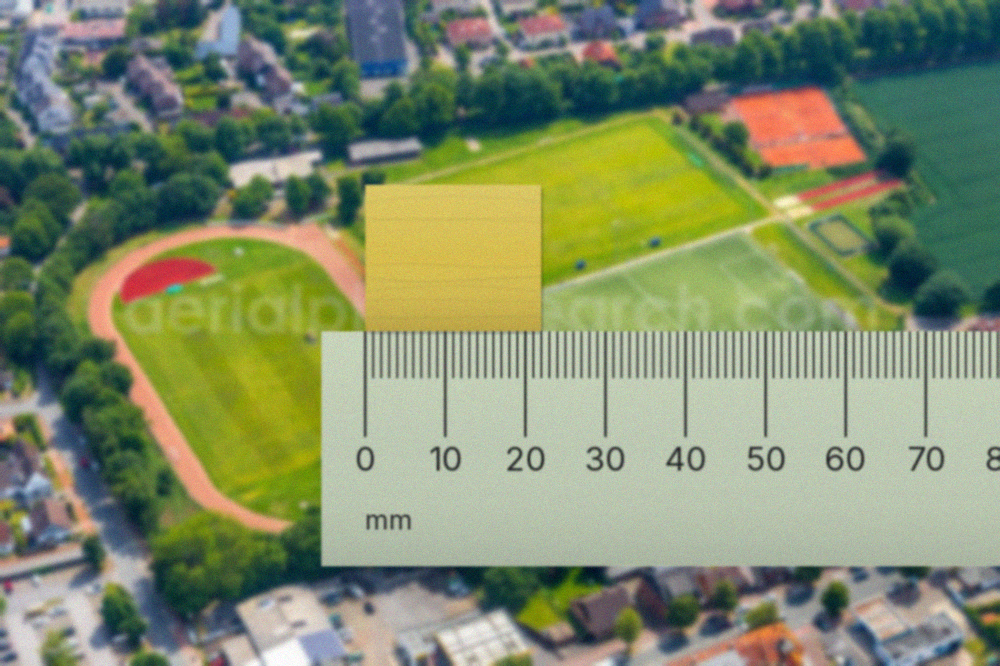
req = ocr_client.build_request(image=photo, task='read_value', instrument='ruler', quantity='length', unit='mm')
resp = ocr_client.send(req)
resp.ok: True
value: 22 mm
